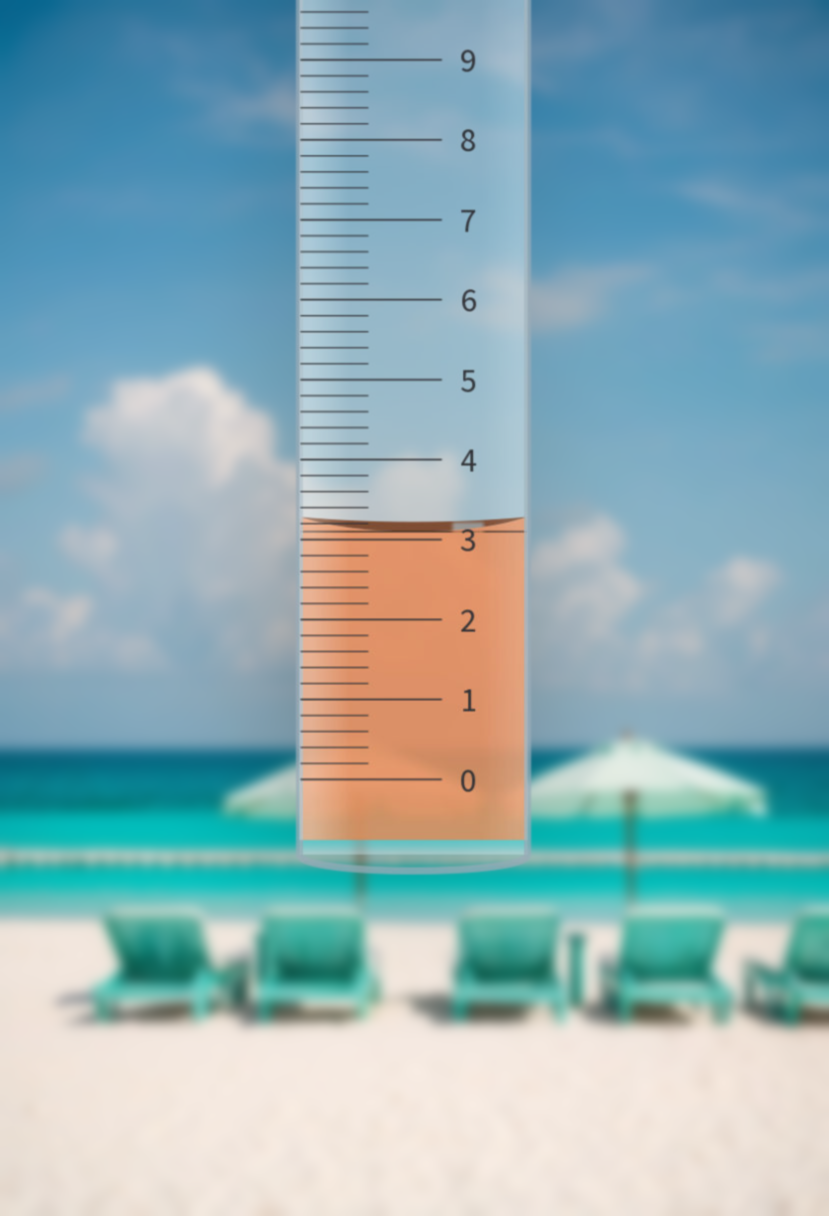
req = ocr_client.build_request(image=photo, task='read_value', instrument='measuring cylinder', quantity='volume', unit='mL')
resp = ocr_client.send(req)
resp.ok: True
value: 3.1 mL
